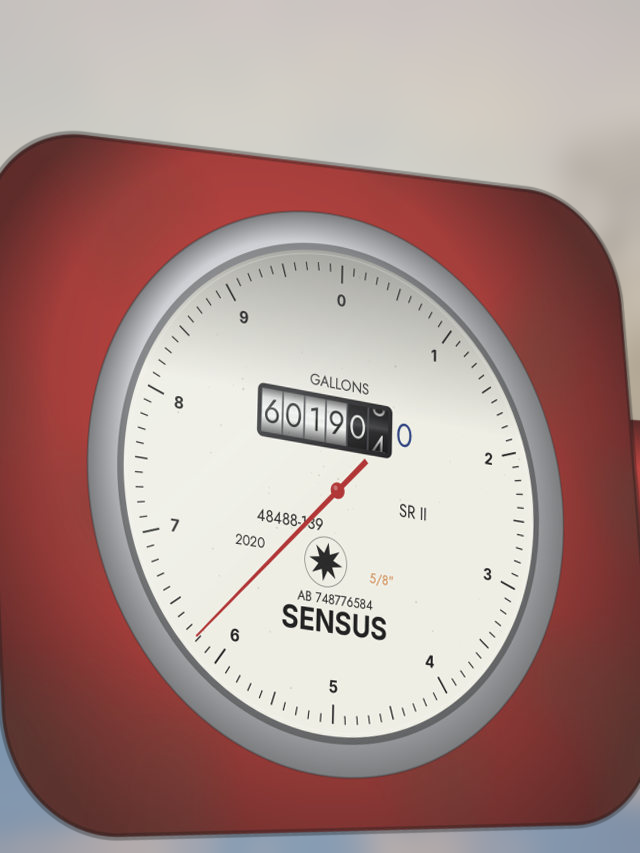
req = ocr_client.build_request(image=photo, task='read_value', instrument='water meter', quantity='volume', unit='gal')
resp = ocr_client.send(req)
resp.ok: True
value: 6019036.2 gal
